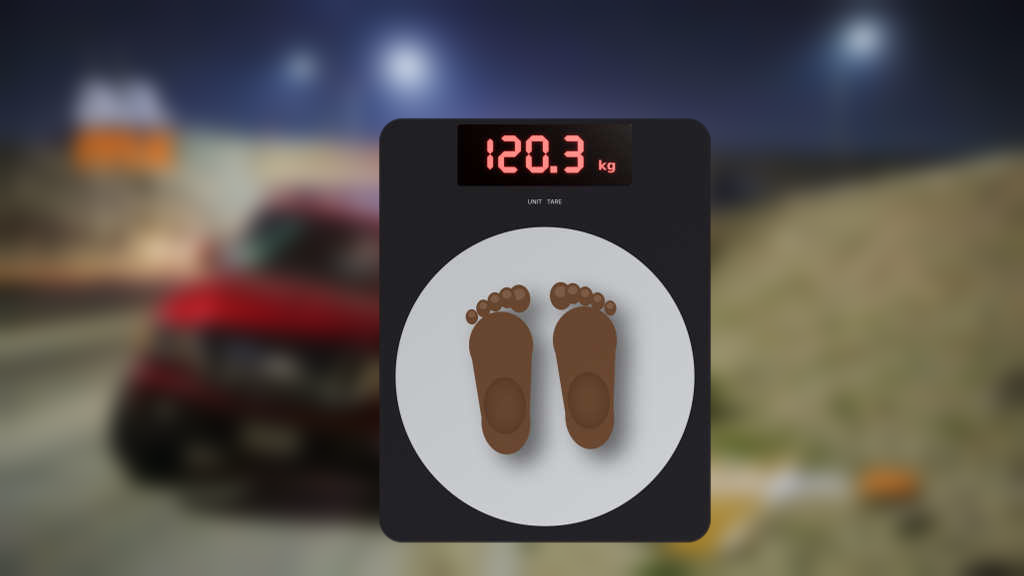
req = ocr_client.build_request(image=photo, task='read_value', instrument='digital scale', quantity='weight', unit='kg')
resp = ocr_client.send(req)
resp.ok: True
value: 120.3 kg
